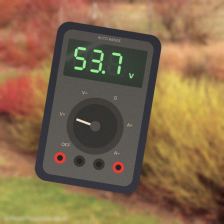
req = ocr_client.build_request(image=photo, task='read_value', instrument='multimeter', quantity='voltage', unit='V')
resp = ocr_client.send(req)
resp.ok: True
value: 53.7 V
